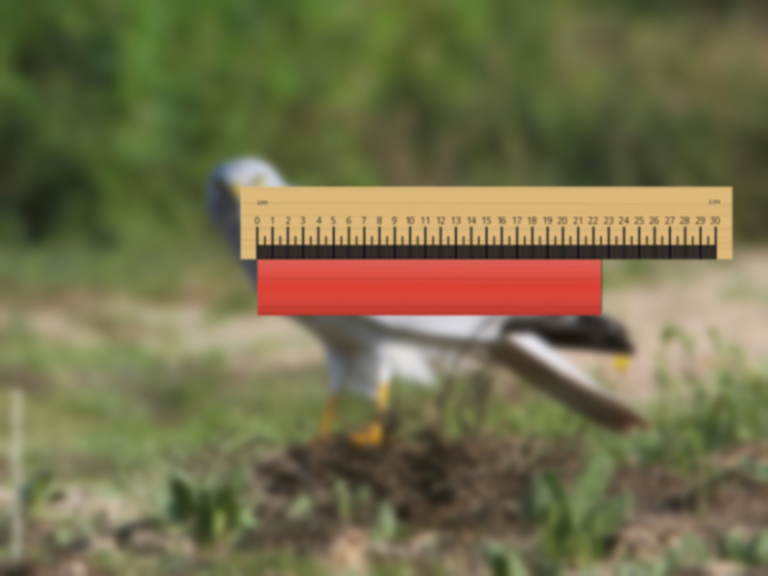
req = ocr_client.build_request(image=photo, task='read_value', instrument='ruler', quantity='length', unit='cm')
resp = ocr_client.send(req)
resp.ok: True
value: 22.5 cm
